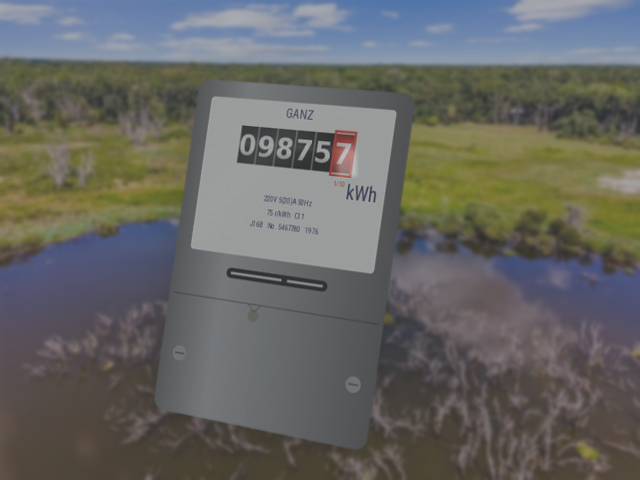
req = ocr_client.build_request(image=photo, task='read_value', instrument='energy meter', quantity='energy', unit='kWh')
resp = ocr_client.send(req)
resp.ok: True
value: 9875.7 kWh
